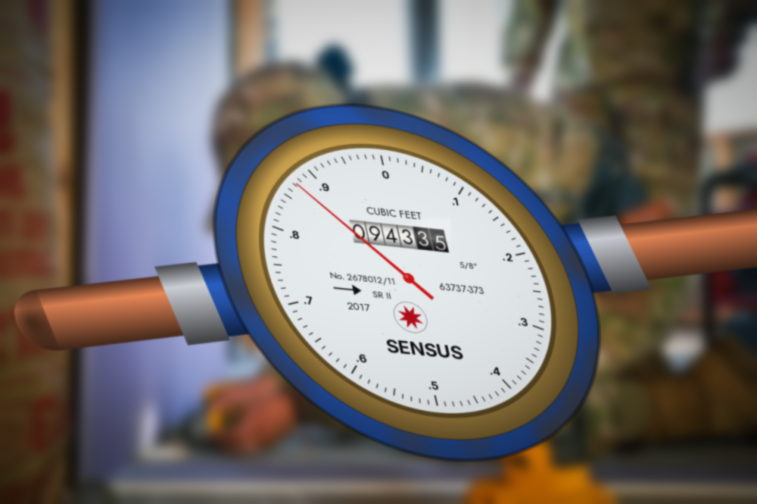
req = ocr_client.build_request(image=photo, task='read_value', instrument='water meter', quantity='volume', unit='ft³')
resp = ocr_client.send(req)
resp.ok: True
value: 94334.87 ft³
